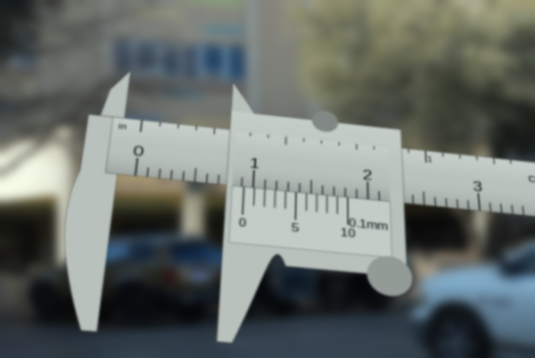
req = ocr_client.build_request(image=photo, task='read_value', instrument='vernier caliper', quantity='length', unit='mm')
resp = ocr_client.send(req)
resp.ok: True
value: 9.2 mm
